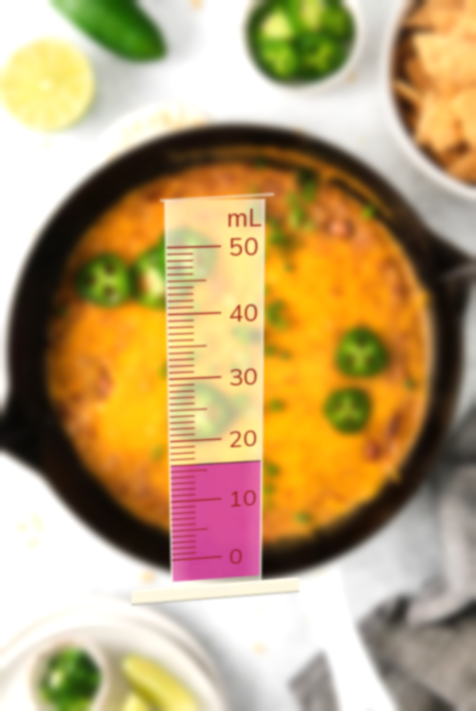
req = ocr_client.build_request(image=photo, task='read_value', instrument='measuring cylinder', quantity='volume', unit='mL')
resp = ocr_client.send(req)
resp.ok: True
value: 16 mL
